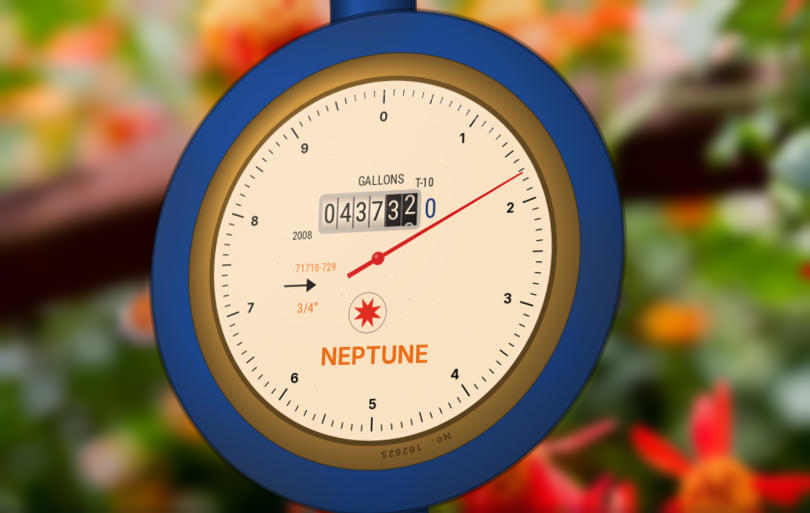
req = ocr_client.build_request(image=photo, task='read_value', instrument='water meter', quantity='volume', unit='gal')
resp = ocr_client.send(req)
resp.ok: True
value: 437321.7 gal
